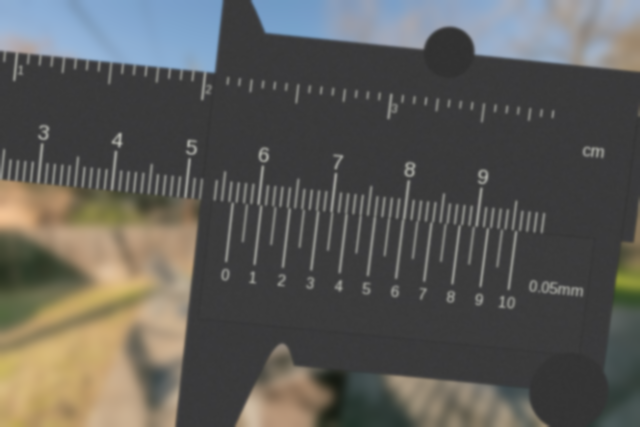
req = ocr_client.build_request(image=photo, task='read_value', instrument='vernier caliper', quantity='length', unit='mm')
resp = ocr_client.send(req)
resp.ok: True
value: 56.5 mm
